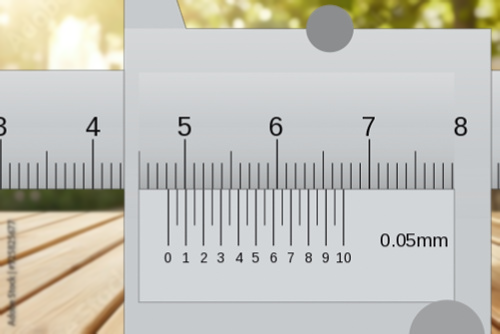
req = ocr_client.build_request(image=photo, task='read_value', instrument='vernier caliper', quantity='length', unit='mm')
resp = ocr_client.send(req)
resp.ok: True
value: 48.2 mm
